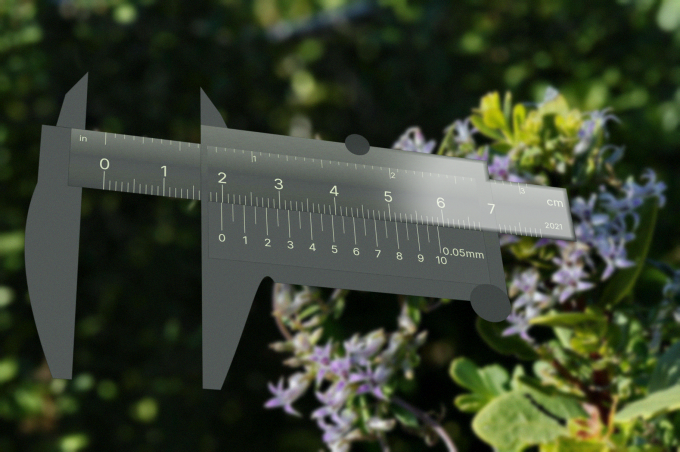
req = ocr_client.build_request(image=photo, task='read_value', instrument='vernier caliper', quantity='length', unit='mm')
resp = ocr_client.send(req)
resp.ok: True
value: 19.8 mm
